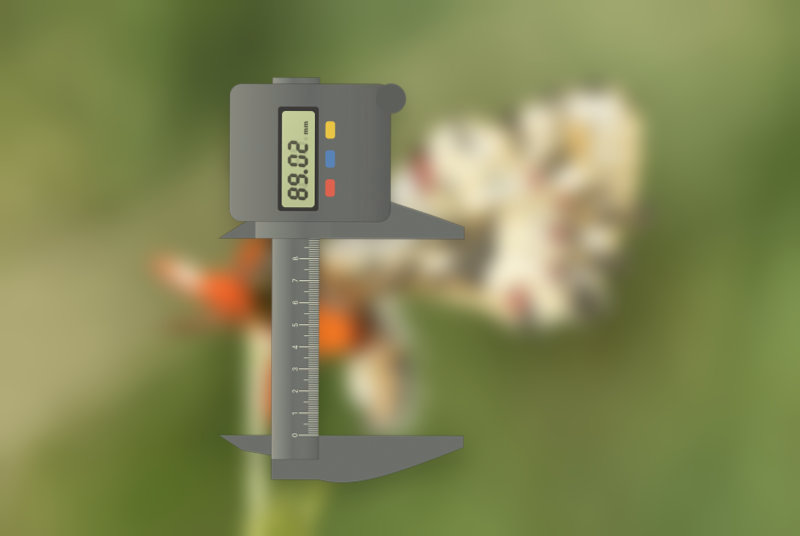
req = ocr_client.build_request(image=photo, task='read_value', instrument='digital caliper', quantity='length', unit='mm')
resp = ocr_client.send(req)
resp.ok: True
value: 89.02 mm
